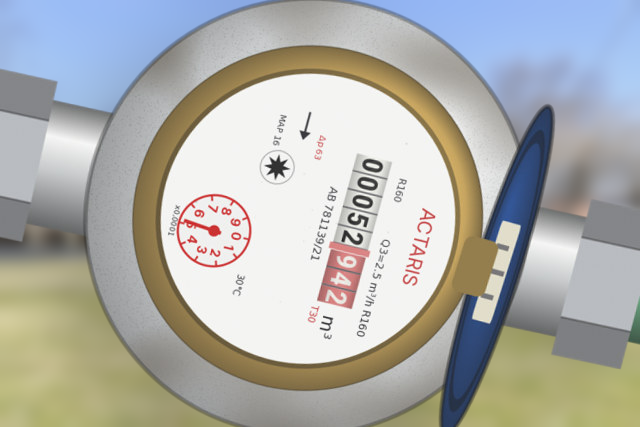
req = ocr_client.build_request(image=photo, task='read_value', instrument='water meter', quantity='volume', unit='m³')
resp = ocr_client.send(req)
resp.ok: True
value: 52.9425 m³
